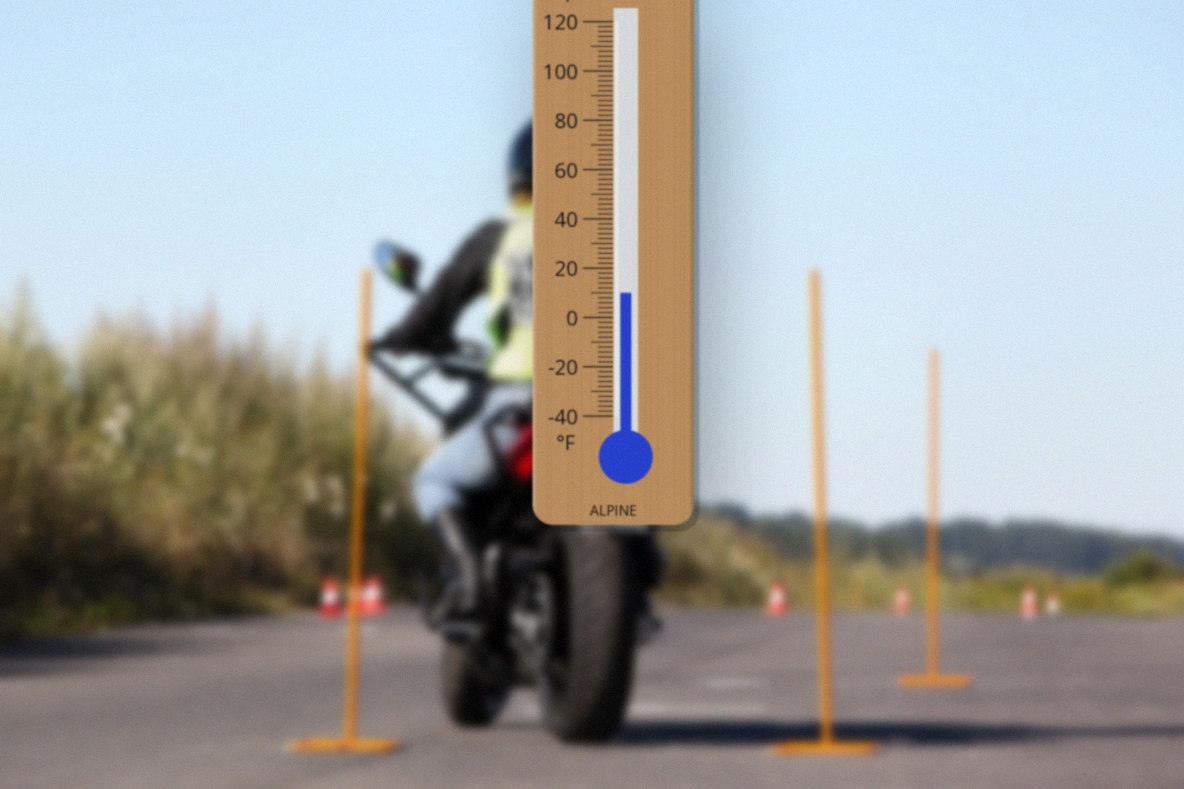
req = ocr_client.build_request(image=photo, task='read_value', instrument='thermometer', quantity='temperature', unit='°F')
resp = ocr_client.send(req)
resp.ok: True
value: 10 °F
